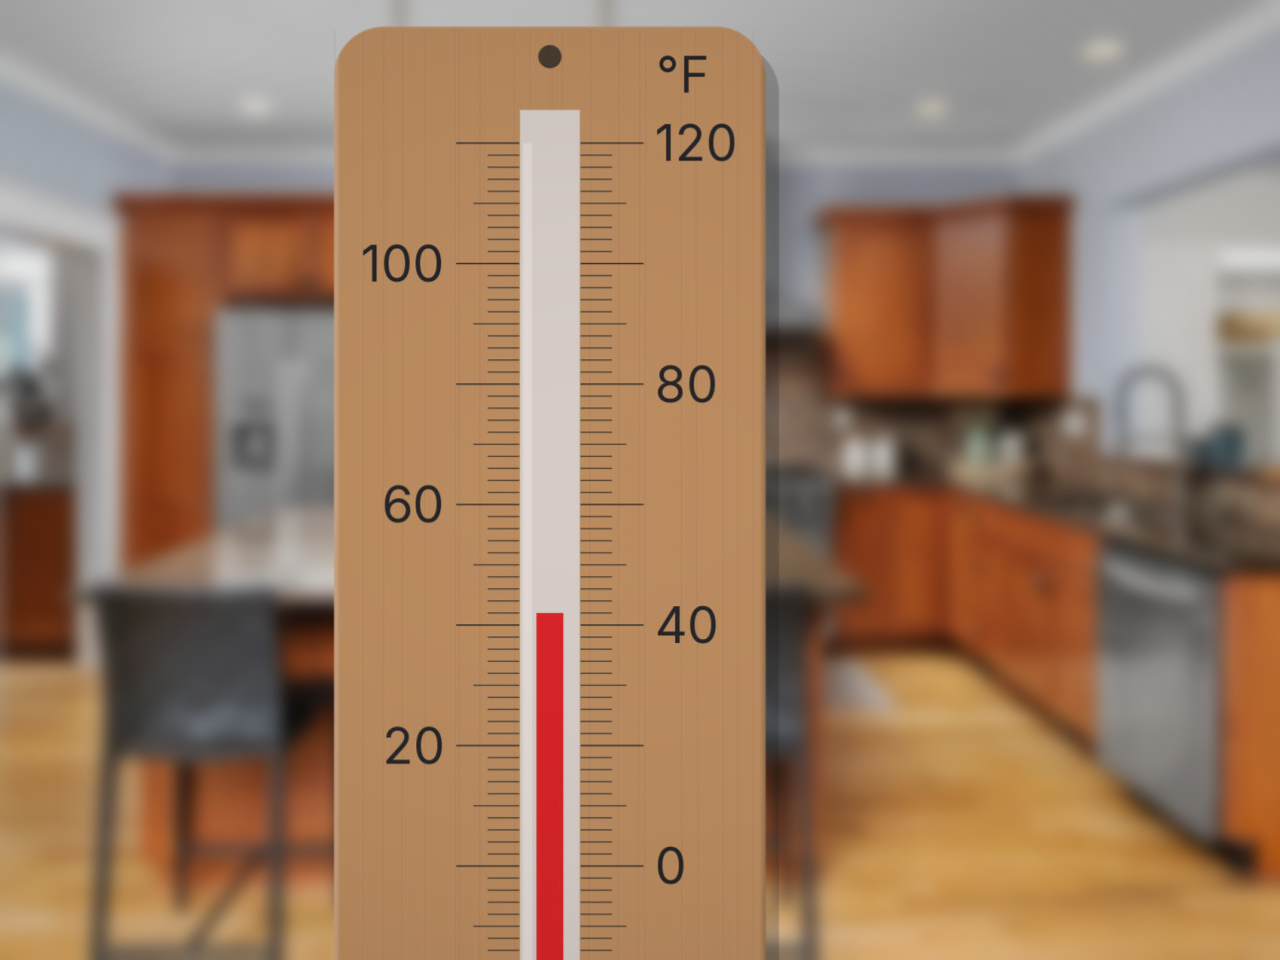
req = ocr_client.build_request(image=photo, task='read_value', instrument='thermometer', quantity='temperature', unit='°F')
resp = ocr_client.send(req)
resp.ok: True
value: 42 °F
